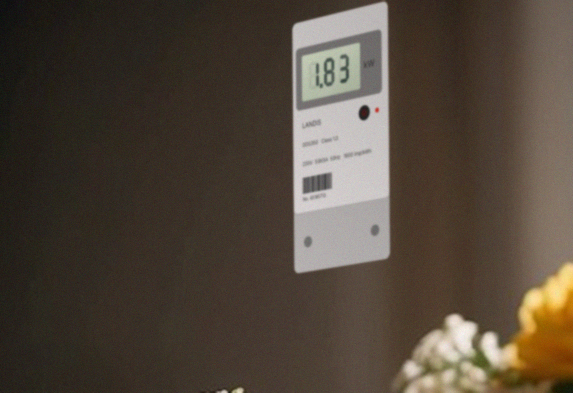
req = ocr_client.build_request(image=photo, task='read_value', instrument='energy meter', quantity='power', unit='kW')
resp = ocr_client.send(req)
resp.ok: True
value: 1.83 kW
